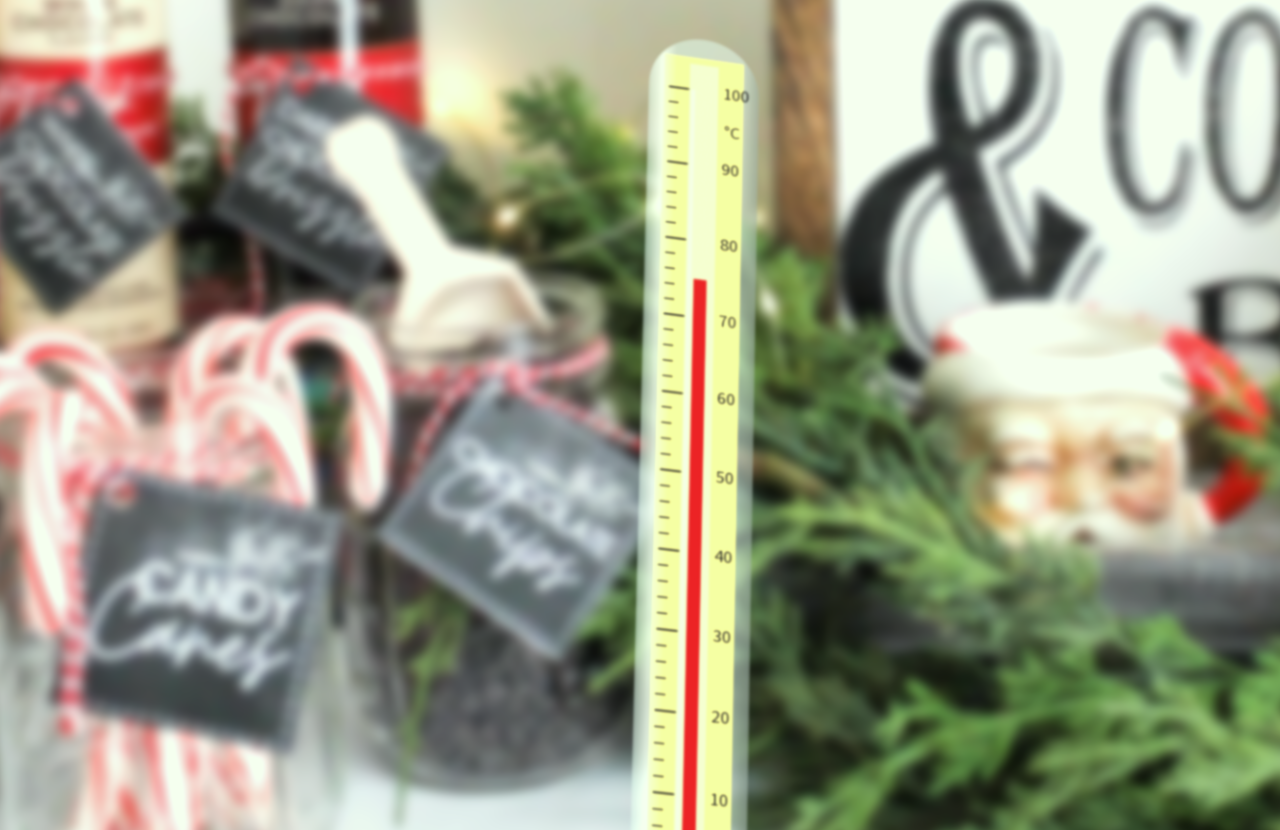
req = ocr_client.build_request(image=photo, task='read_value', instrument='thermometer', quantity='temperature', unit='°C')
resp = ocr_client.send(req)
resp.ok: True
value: 75 °C
